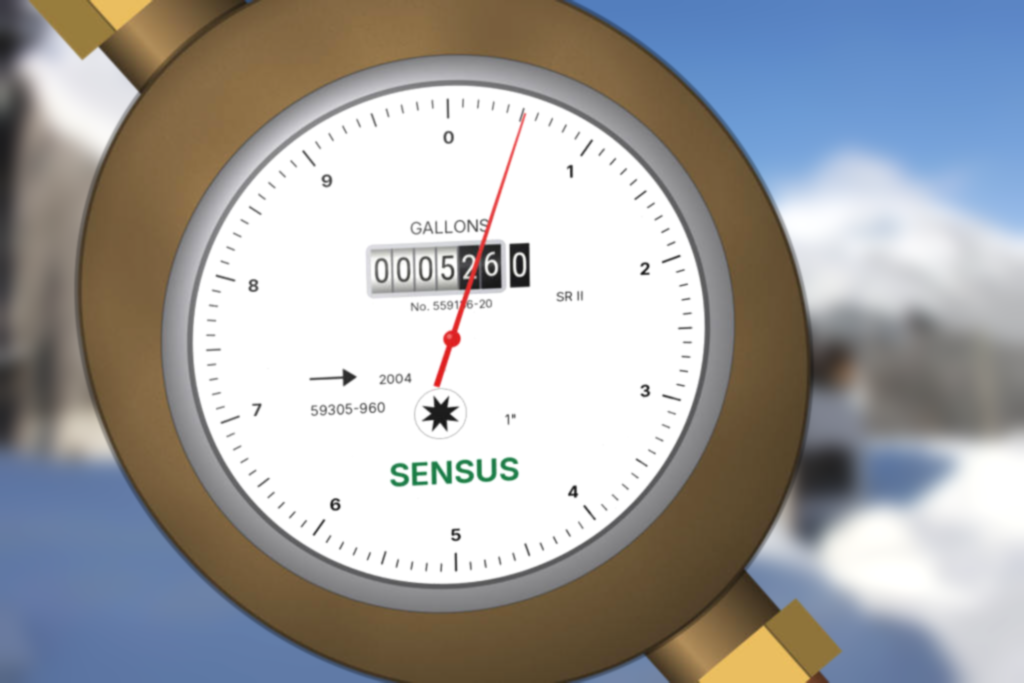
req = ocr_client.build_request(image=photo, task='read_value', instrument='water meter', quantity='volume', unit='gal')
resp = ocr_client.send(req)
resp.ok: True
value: 5260.5 gal
